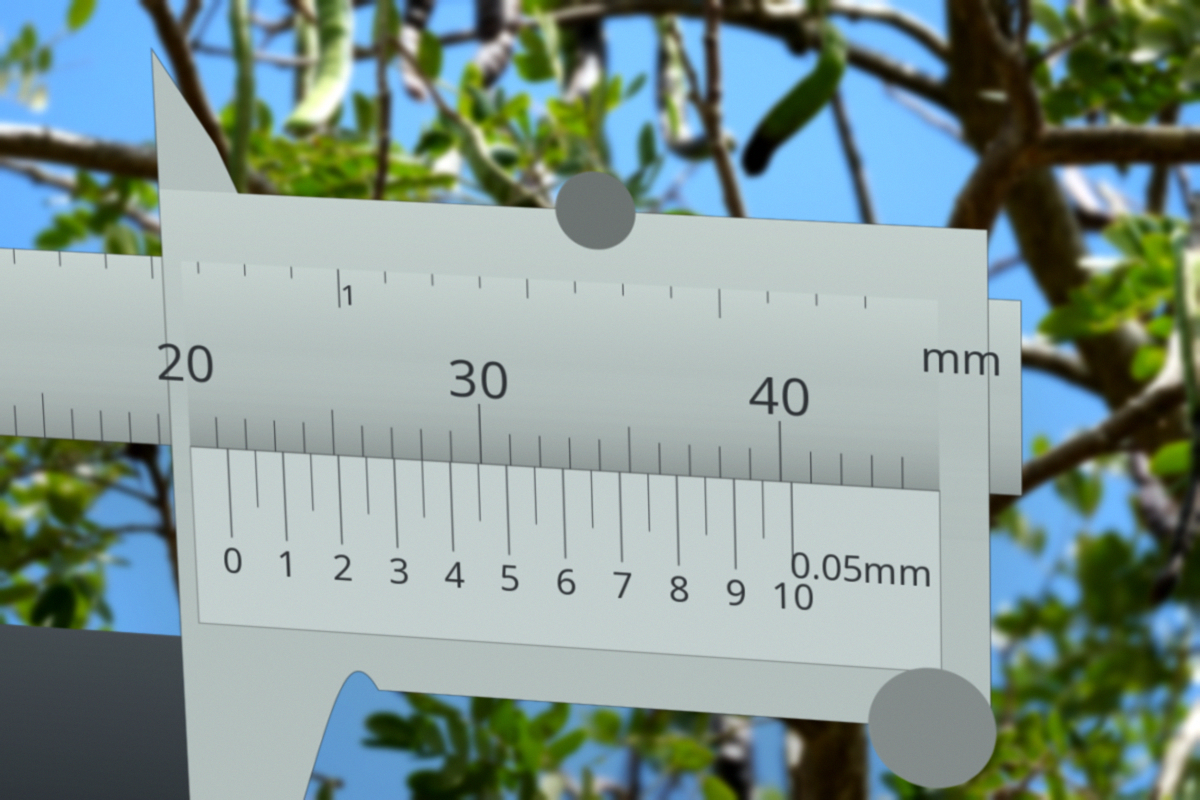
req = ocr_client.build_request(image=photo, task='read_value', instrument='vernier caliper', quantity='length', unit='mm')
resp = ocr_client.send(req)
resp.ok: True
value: 21.35 mm
